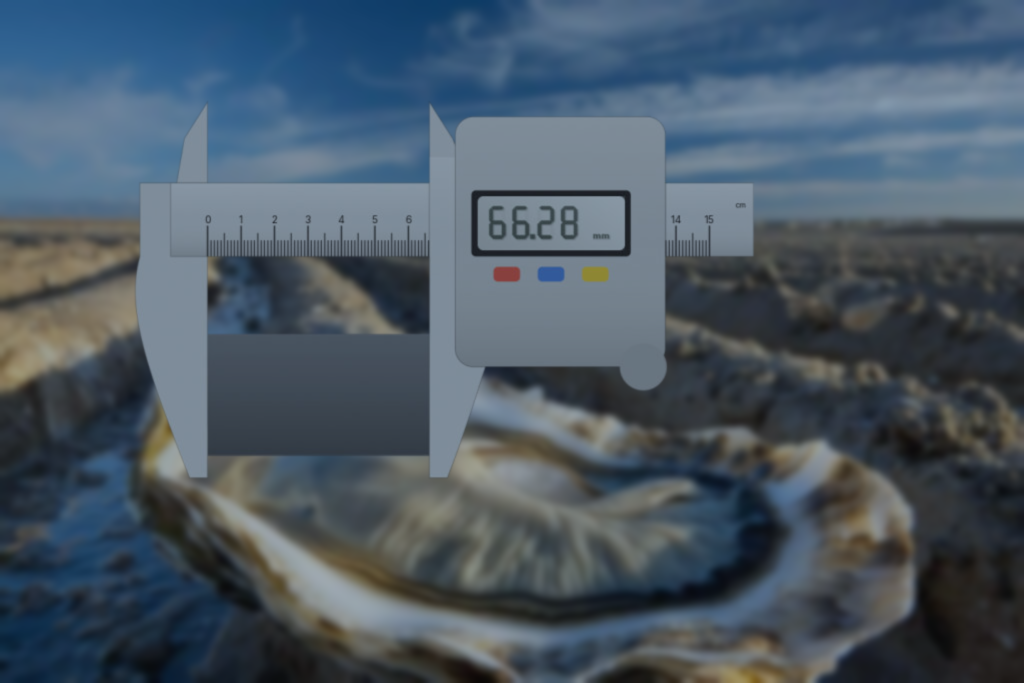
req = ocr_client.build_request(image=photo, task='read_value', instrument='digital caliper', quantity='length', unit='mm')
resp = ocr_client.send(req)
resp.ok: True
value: 66.28 mm
